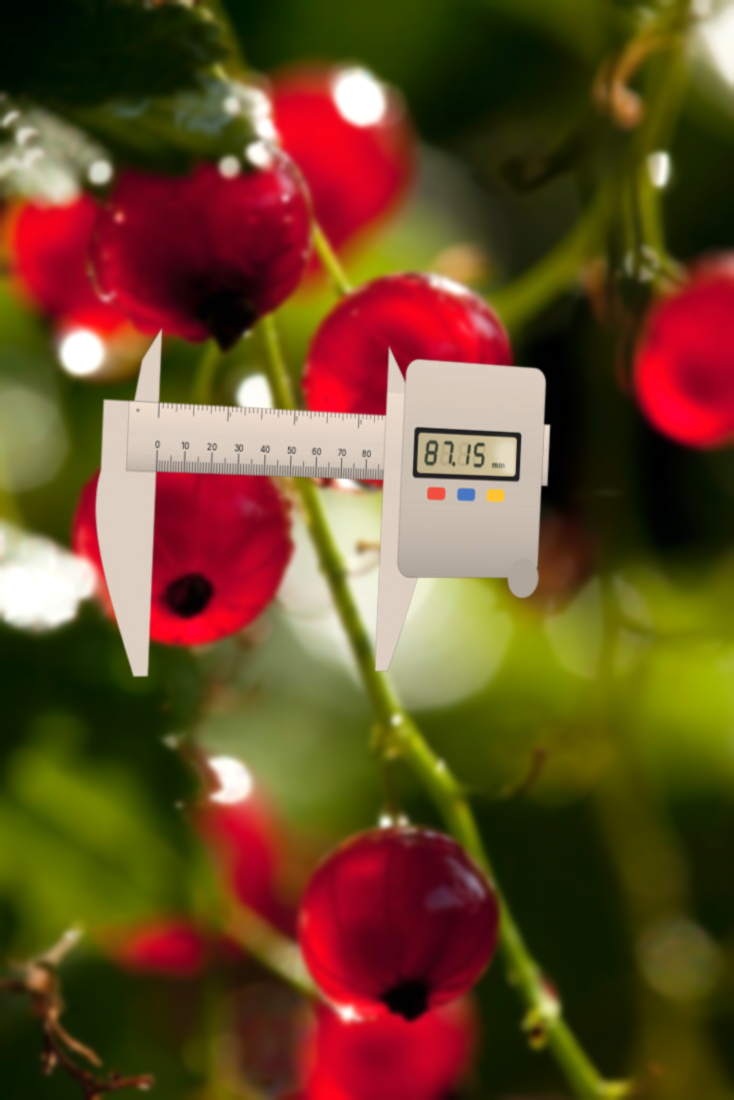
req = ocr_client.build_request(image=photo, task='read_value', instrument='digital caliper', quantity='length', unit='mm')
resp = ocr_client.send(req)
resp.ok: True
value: 87.15 mm
